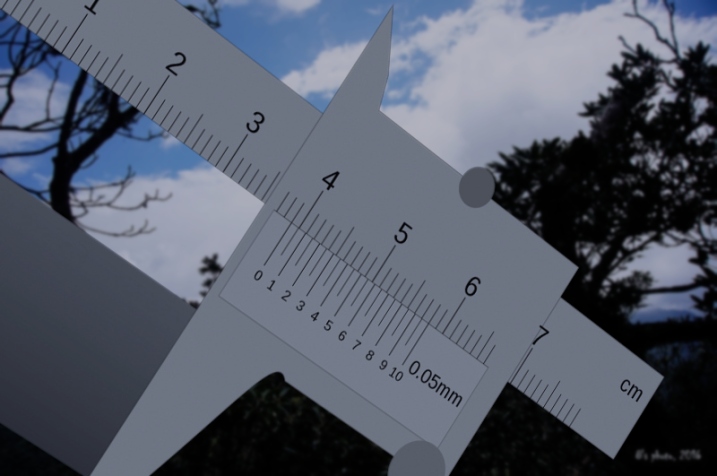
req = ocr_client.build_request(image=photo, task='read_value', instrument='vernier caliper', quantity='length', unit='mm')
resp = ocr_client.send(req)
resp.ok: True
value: 39.0 mm
